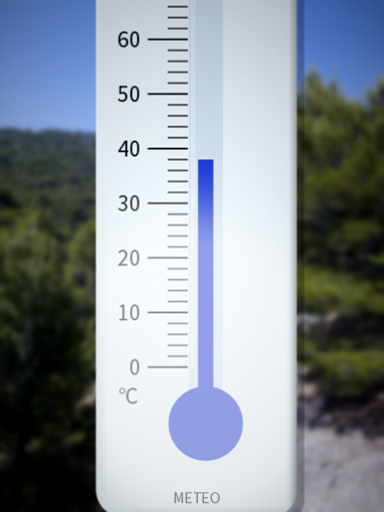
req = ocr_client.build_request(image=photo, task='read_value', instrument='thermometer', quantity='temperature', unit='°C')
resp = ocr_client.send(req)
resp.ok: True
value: 38 °C
